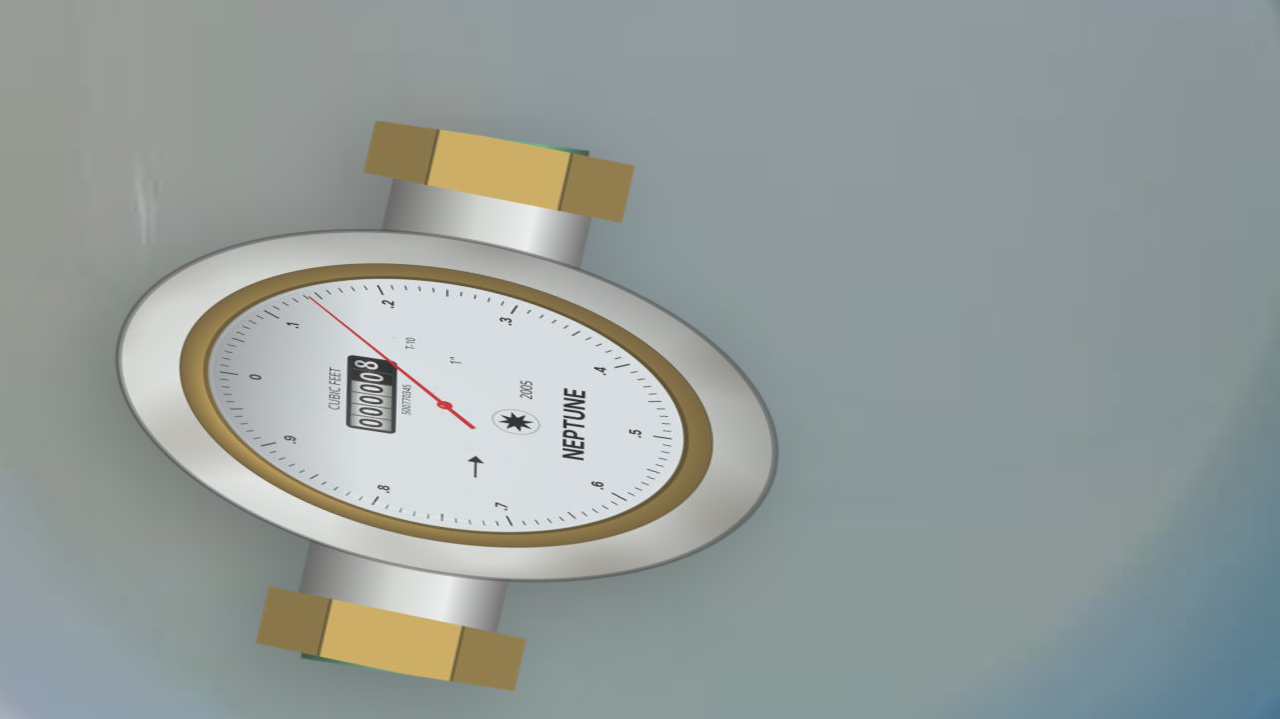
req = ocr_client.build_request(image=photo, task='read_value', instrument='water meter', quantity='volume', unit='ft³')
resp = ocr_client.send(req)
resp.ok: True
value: 8.14 ft³
